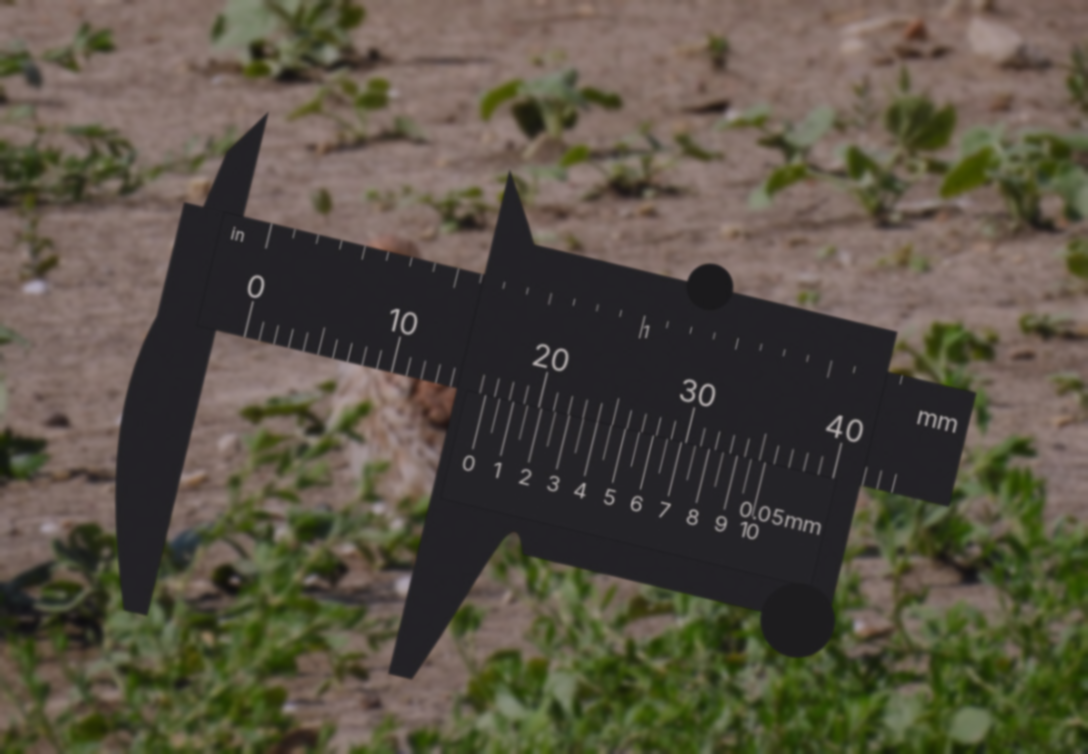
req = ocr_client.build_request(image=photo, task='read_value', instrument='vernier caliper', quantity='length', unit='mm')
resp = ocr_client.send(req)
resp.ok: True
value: 16.4 mm
